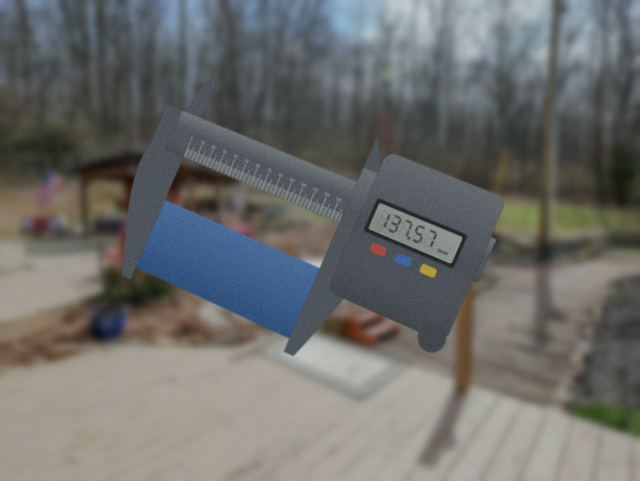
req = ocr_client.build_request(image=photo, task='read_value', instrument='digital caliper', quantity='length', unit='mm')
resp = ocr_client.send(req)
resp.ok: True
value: 137.57 mm
